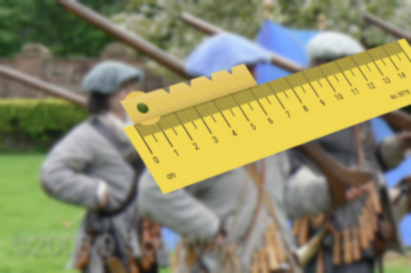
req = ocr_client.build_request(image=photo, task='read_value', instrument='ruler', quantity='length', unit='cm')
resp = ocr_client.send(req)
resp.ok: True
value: 6.5 cm
